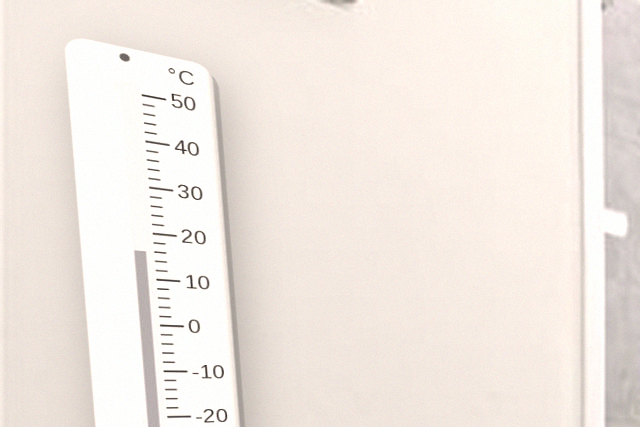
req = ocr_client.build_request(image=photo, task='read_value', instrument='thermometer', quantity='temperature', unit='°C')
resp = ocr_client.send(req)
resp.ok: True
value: 16 °C
